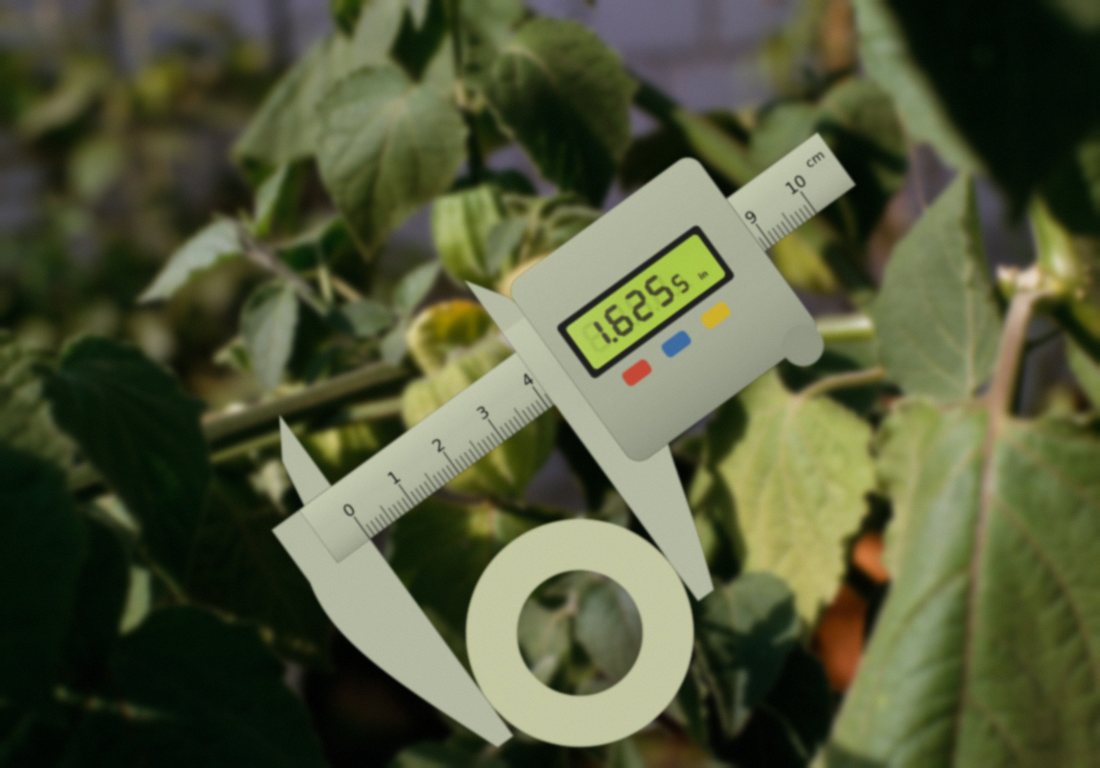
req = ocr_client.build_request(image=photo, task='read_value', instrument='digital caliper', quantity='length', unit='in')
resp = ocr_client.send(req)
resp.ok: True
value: 1.6255 in
